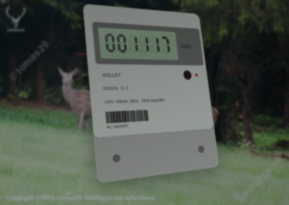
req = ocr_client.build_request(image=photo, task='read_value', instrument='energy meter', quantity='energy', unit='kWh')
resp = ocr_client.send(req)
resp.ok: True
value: 1117 kWh
